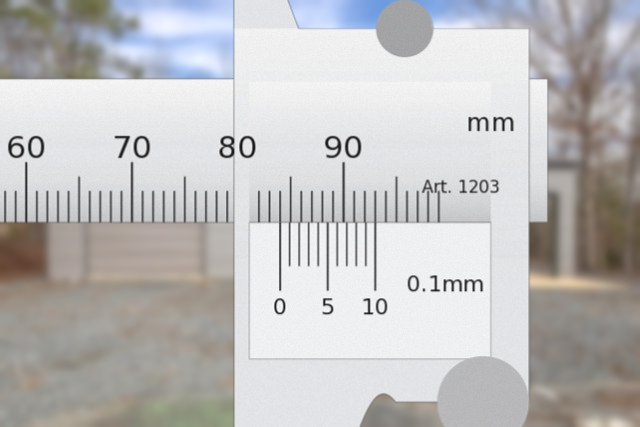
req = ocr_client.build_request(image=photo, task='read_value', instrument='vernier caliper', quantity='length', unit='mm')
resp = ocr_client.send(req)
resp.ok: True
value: 84.0 mm
